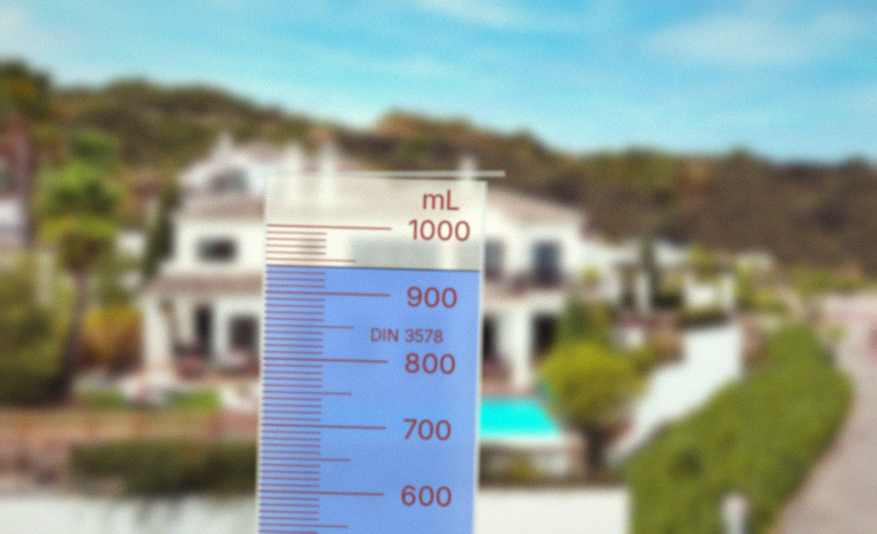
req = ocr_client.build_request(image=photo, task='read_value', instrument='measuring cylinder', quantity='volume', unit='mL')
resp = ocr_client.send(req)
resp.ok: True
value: 940 mL
